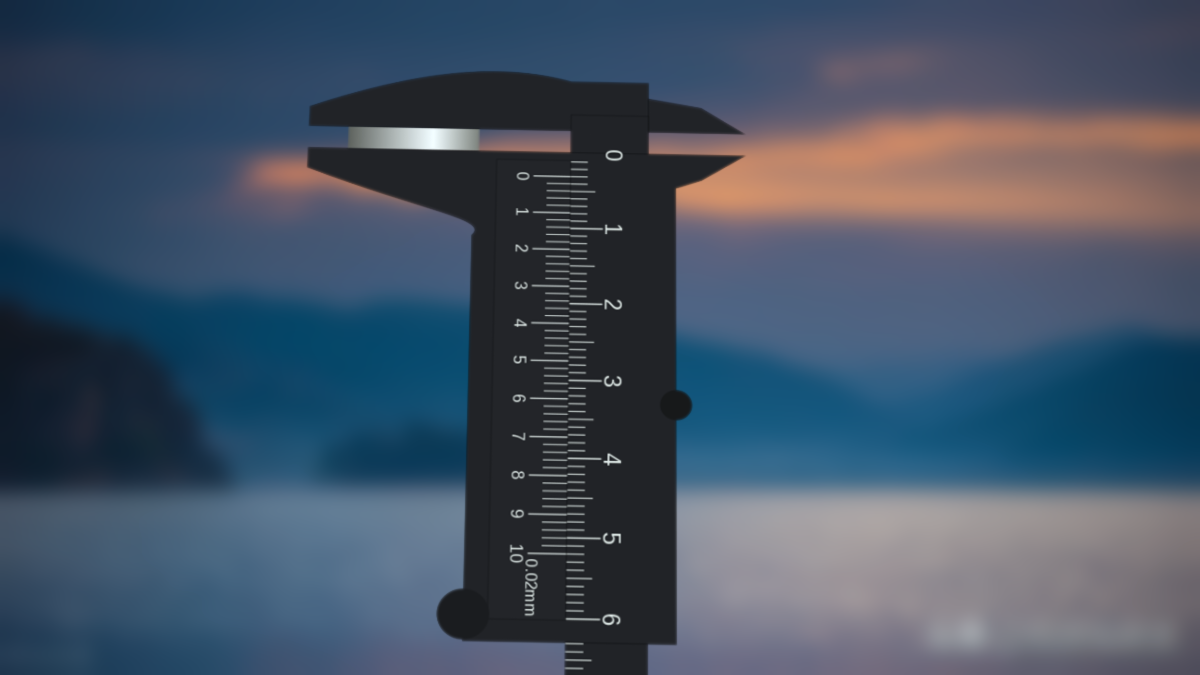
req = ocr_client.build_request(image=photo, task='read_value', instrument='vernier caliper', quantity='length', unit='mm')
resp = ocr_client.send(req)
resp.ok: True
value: 3.0 mm
